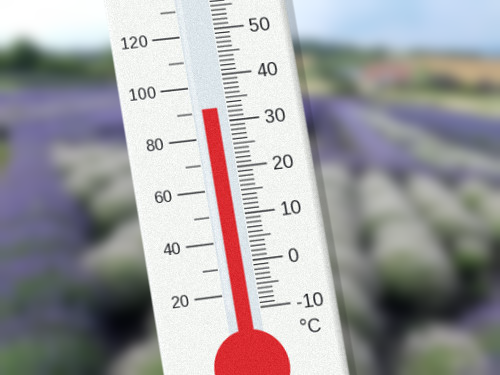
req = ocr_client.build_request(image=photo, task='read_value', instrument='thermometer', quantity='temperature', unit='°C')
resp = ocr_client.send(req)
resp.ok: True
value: 33 °C
